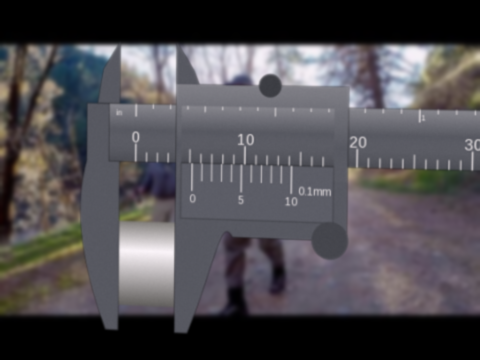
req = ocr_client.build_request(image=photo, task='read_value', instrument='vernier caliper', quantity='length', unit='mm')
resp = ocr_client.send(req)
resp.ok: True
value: 5.2 mm
